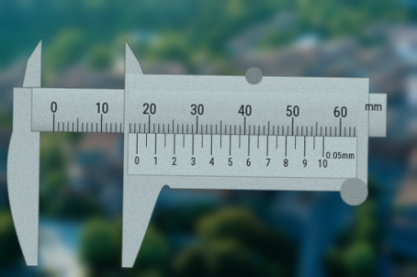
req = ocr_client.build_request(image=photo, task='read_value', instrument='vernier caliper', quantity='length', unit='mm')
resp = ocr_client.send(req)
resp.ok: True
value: 17.5 mm
